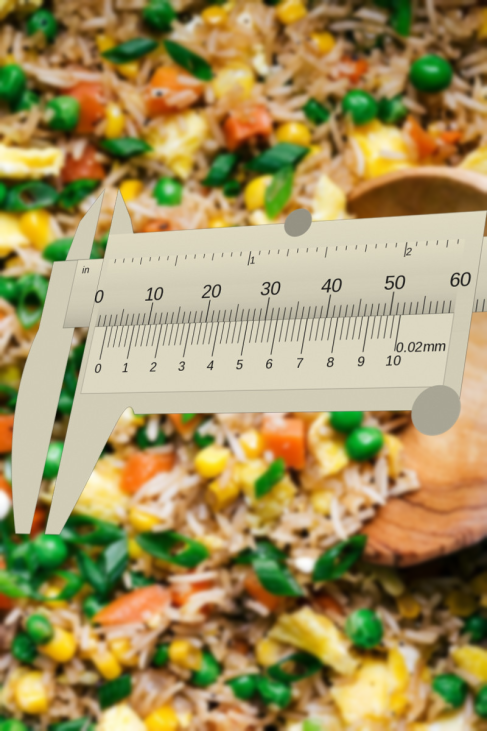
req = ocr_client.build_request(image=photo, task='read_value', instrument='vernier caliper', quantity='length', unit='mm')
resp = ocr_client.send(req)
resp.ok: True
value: 2.6 mm
